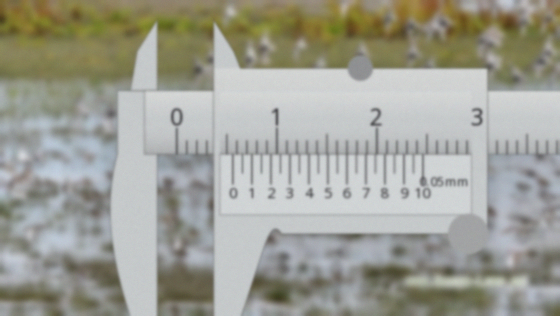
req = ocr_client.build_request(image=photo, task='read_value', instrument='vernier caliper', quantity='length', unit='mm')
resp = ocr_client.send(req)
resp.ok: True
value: 5.6 mm
